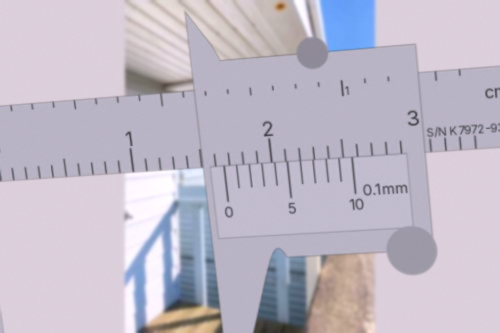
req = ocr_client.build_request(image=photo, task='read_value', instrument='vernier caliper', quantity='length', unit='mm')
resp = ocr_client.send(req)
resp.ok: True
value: 16.6 mm
